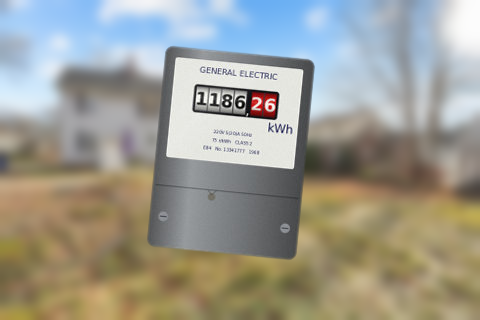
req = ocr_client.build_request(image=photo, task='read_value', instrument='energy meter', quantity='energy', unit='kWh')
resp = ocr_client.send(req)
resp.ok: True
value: 1186.26 kWh
